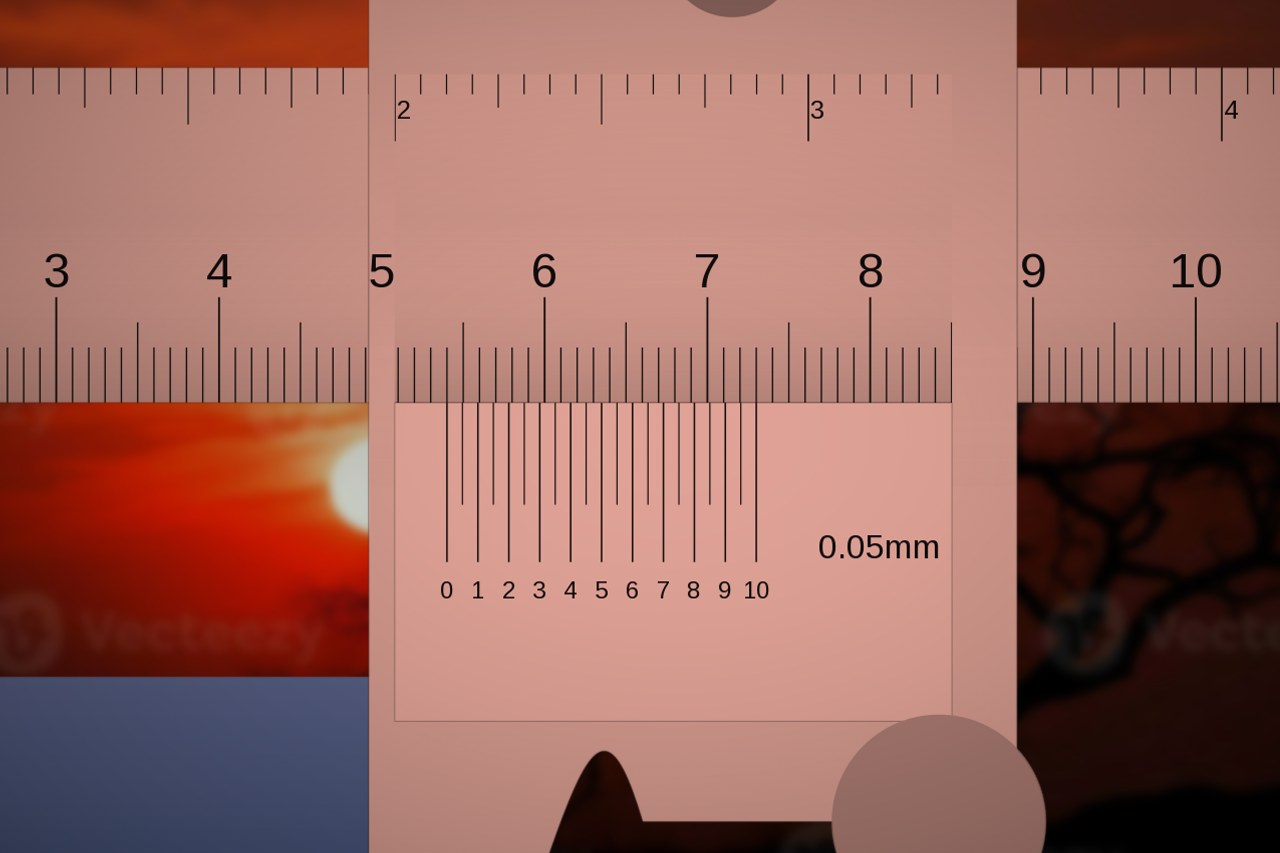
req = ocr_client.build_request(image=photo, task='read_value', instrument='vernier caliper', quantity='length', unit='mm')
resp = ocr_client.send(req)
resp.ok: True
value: 54.0 mm
